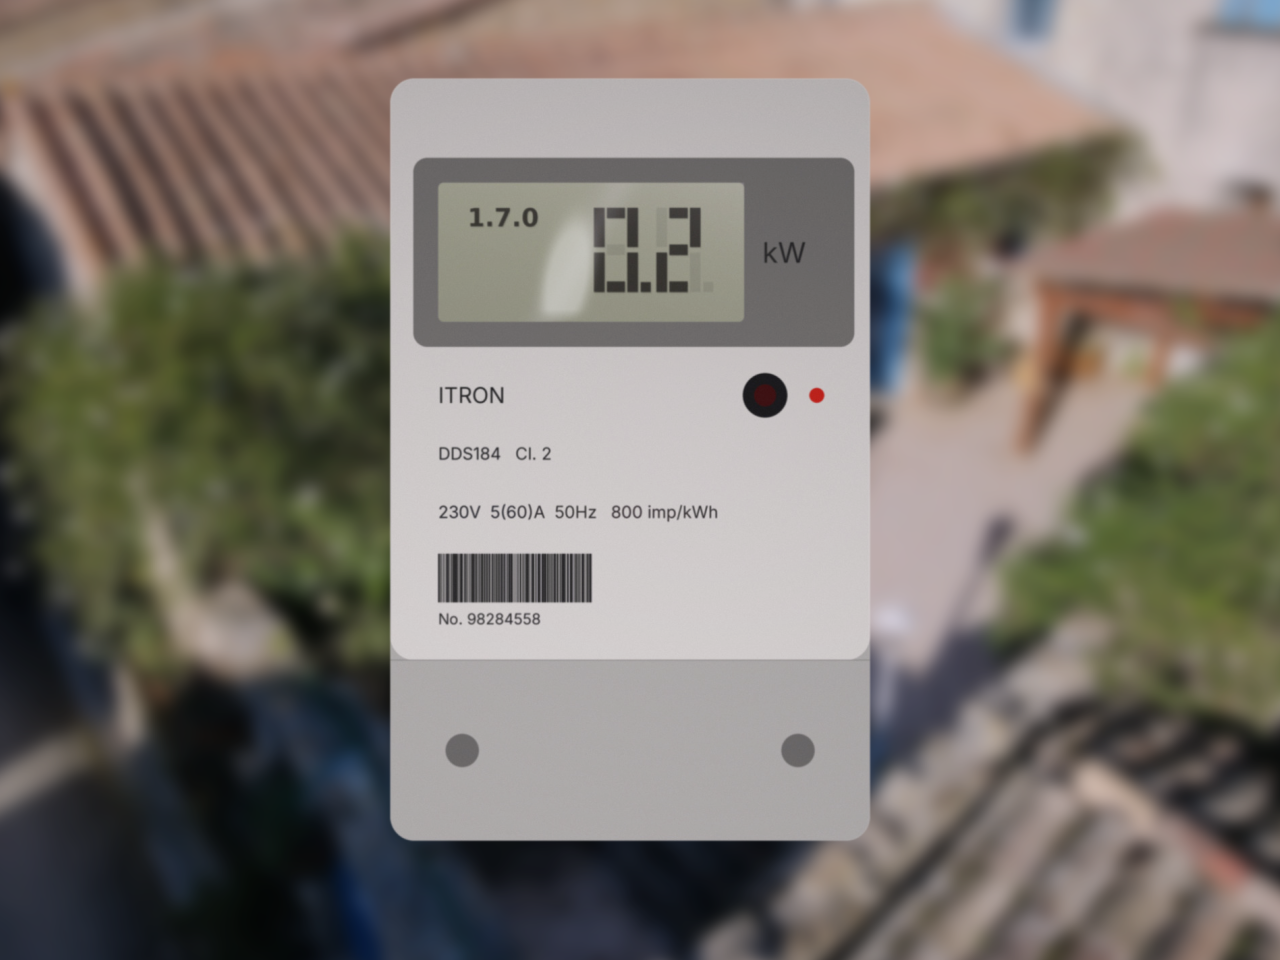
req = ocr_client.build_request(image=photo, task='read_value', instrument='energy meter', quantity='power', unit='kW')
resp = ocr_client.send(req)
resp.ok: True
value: 0.2 kW
